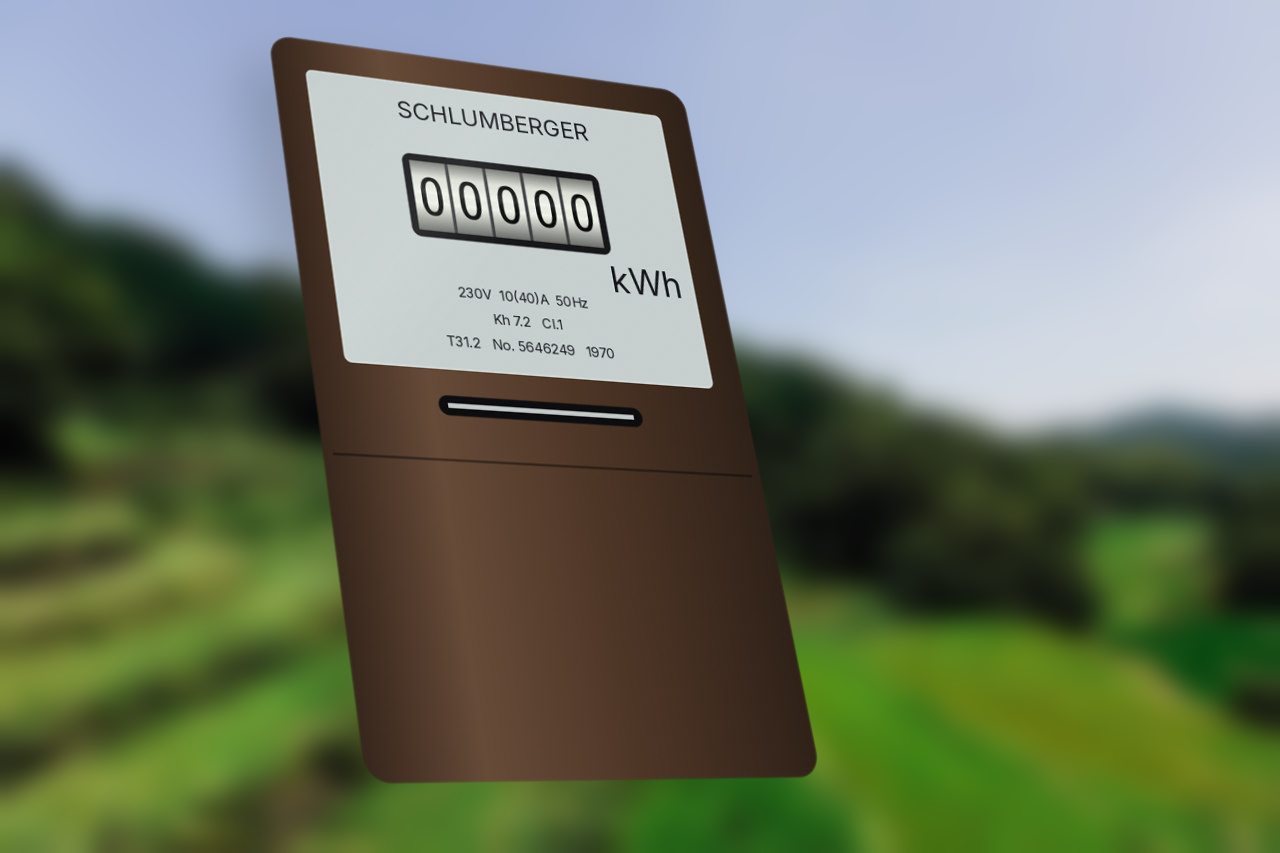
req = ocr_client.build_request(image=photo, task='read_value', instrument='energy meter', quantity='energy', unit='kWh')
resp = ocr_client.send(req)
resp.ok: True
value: 0 kWh
